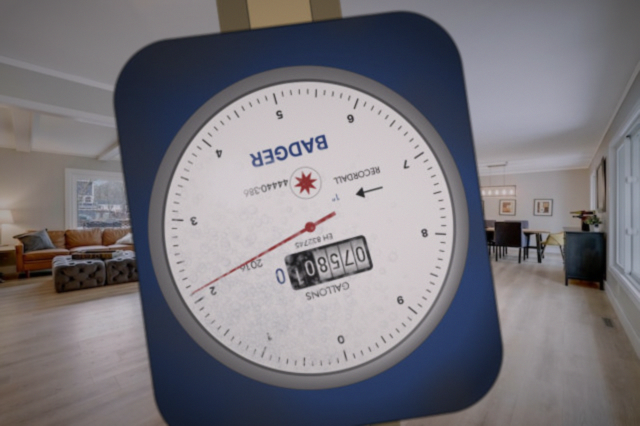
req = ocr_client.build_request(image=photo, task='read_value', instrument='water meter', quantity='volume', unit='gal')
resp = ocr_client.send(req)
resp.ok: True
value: 758012.1 gal
